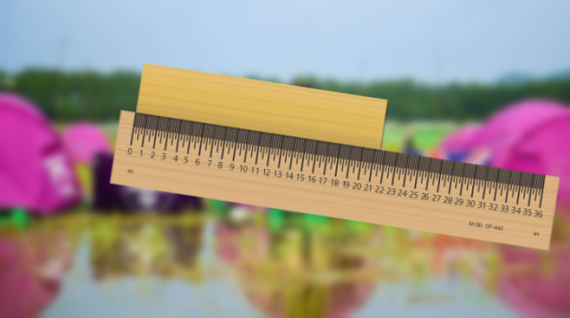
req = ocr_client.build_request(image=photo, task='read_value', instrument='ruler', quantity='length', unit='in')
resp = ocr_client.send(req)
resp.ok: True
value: 21.5 in
